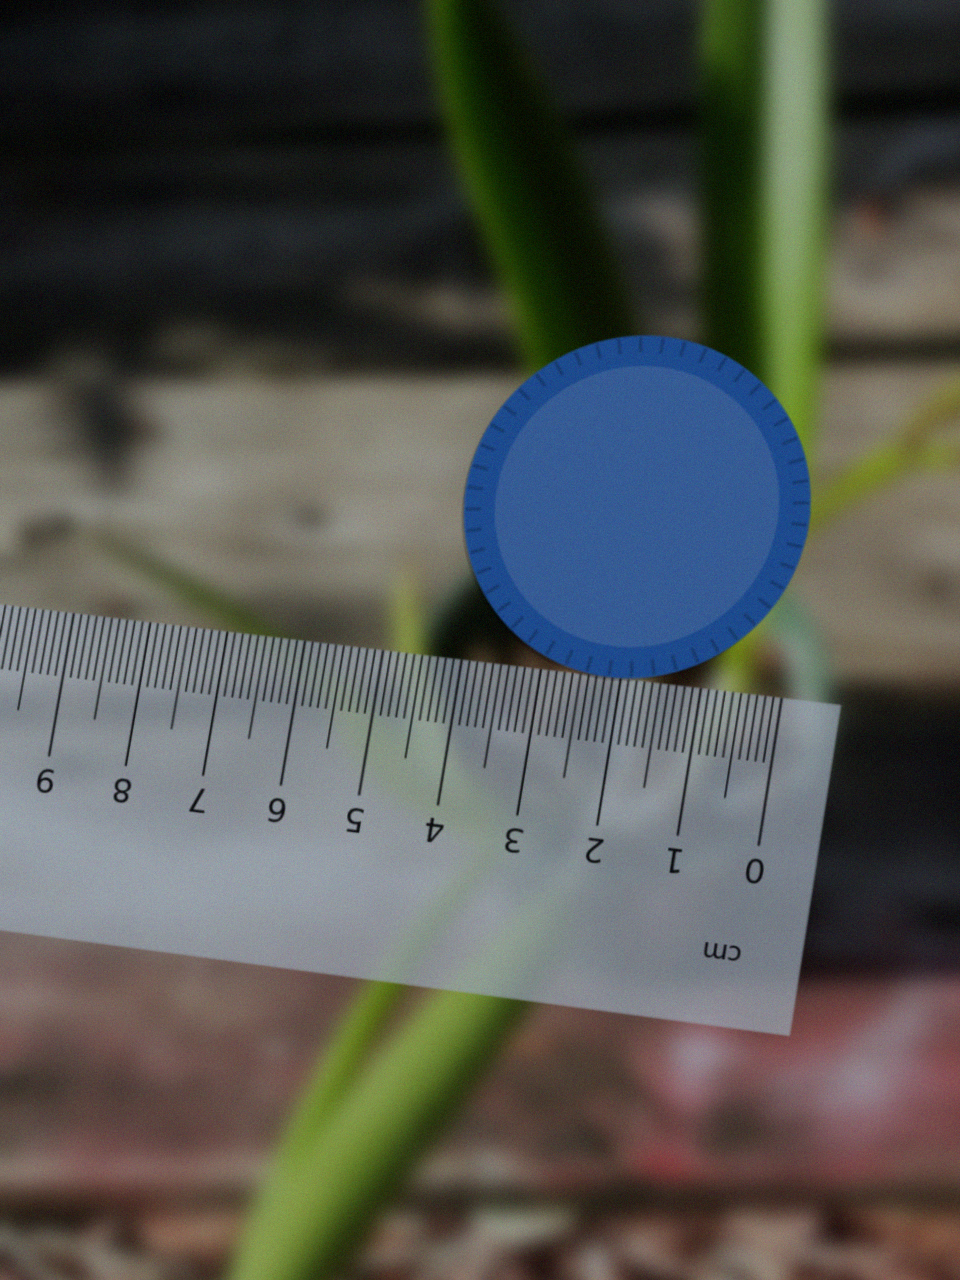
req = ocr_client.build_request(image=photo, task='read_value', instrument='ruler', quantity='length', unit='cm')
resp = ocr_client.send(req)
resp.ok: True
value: 4.3 cm
